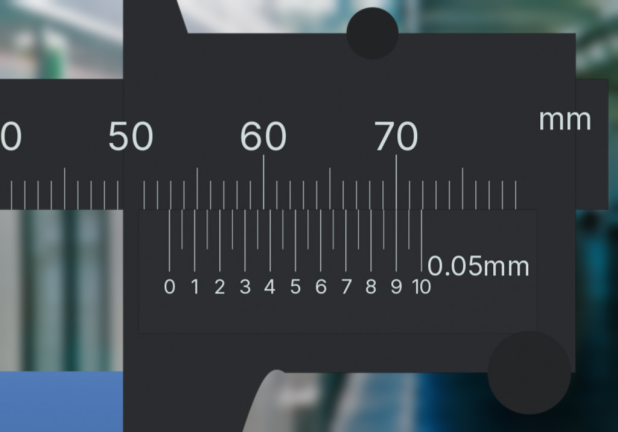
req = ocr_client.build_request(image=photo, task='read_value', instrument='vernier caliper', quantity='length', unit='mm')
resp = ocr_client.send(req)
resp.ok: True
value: 52.9 mm
